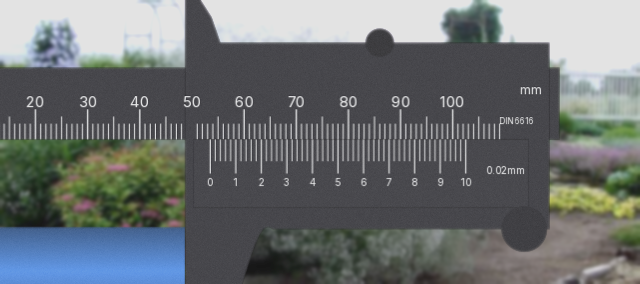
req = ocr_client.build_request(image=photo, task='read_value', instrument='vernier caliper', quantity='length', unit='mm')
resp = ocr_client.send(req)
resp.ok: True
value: 53.5 mm
